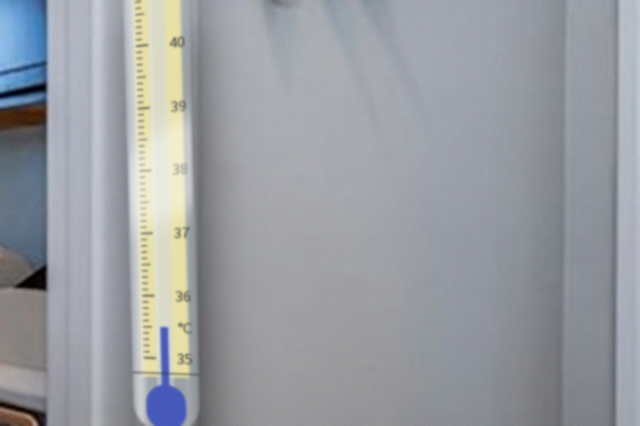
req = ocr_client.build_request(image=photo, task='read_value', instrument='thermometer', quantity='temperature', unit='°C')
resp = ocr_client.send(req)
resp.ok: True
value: 35.5 °C
